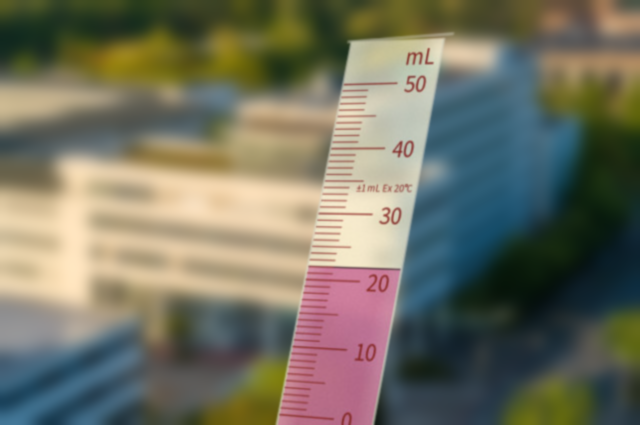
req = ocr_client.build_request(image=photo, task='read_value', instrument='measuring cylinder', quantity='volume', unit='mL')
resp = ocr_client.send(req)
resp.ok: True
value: 22 mL
